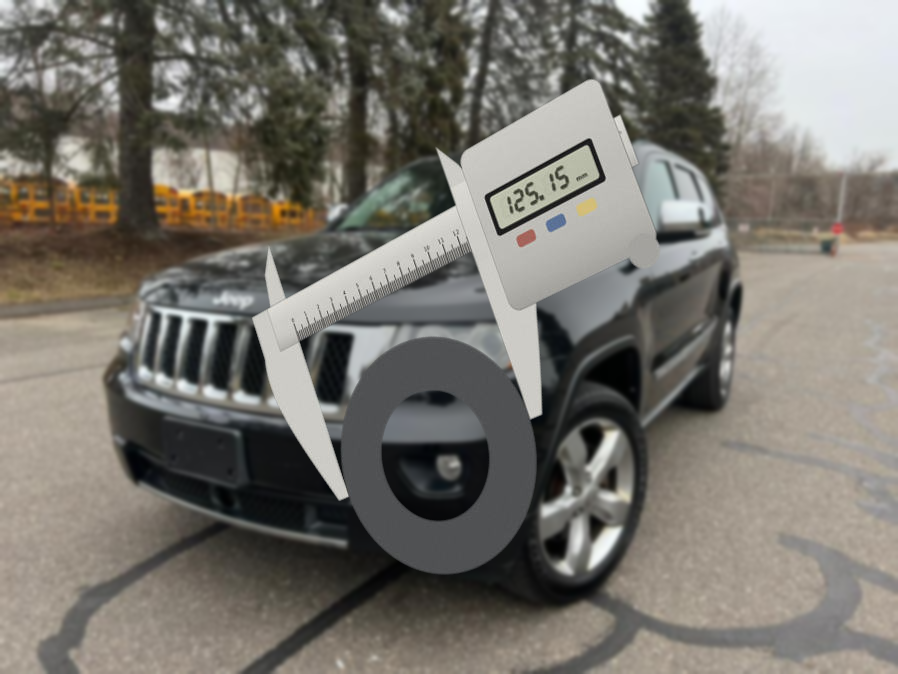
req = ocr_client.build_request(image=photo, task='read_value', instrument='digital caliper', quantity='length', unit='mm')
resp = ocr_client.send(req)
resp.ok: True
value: 125.15 mm
